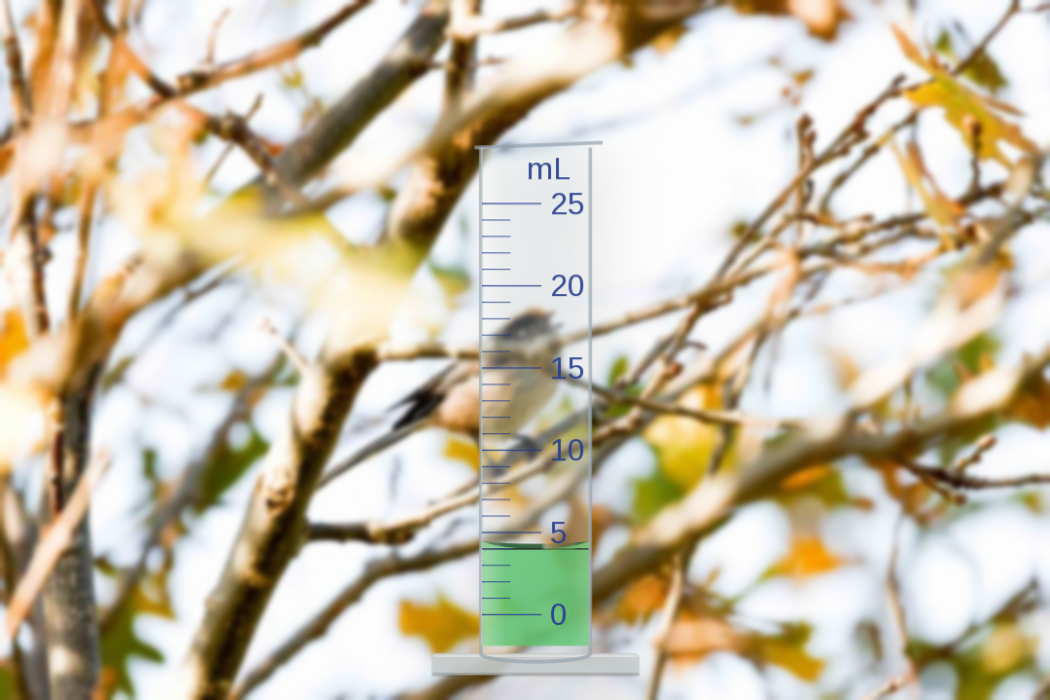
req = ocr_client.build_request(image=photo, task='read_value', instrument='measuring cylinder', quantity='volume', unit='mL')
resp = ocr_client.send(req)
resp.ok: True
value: 4 mL
